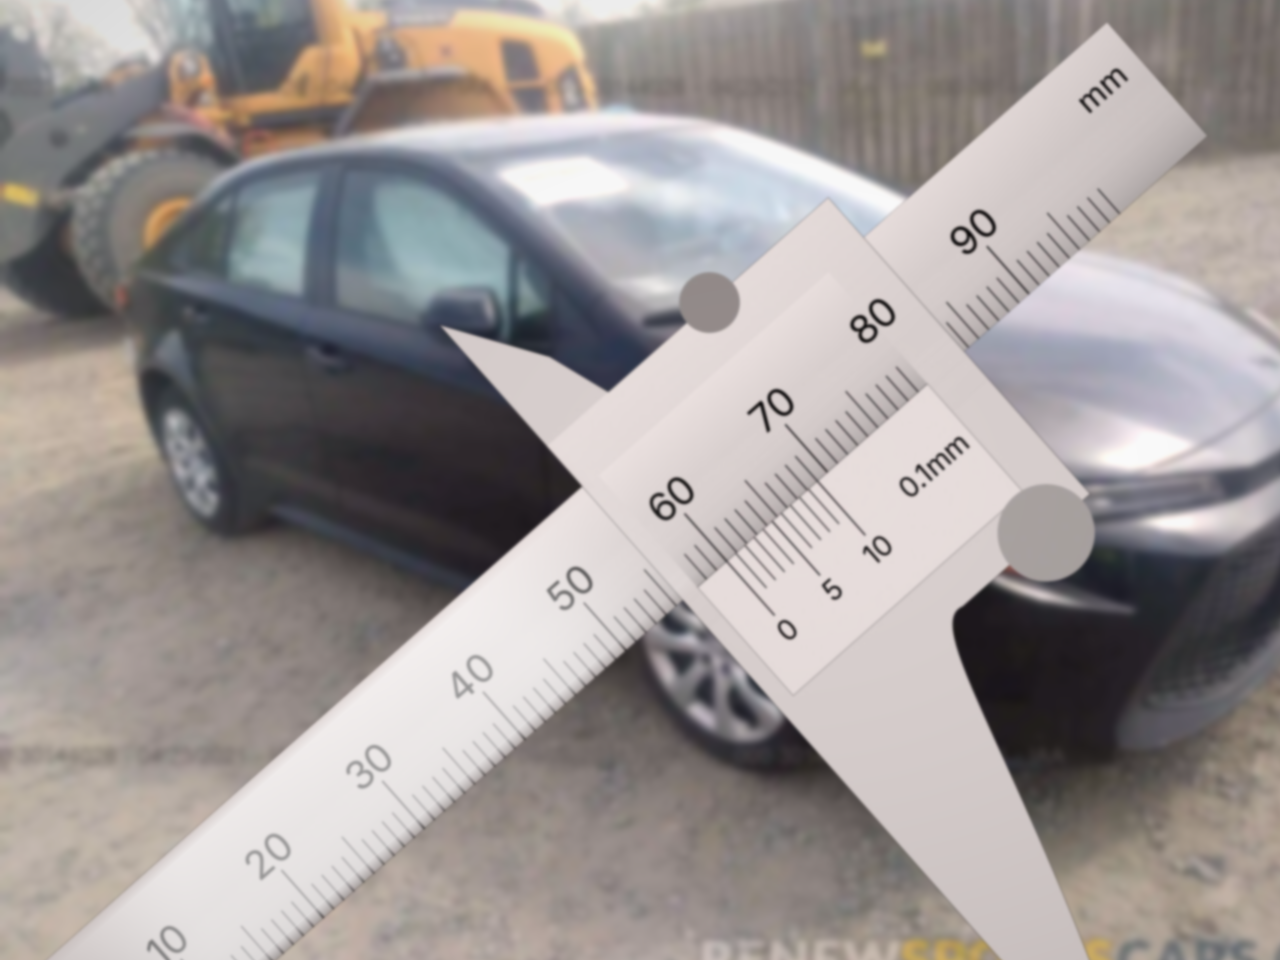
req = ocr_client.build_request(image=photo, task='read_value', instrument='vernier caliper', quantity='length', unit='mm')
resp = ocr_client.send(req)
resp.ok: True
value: 60.0 mm
